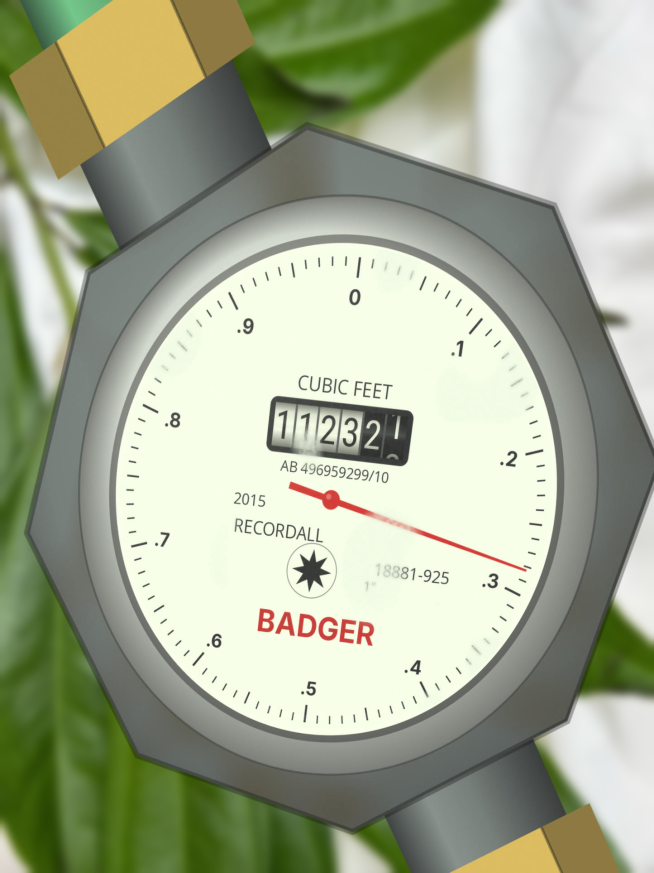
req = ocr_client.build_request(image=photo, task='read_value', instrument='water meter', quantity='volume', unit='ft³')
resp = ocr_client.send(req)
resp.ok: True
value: 112321.28 ft³
